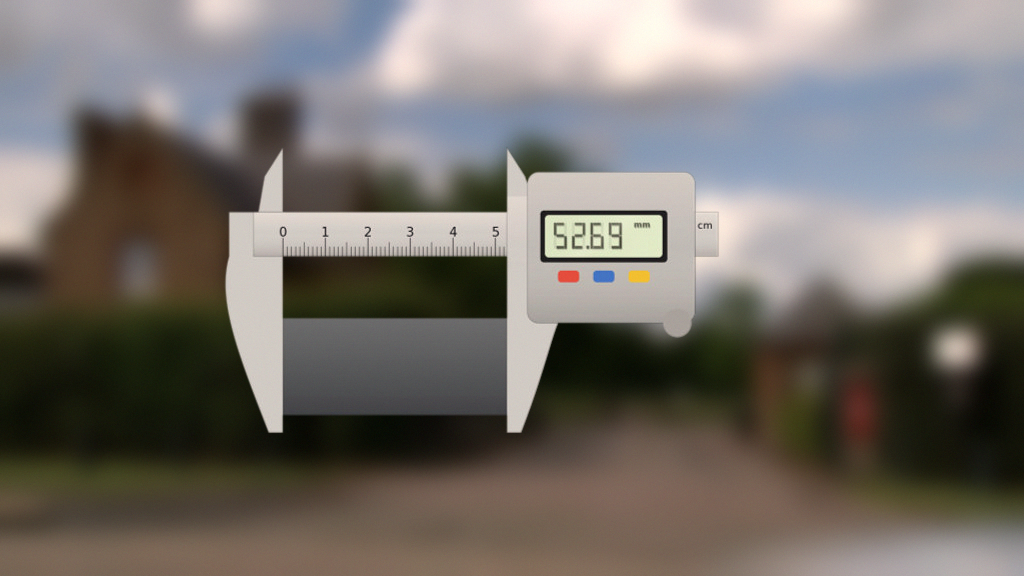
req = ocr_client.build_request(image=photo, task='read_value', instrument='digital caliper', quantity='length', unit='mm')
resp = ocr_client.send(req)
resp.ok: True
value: 52.69 mm
